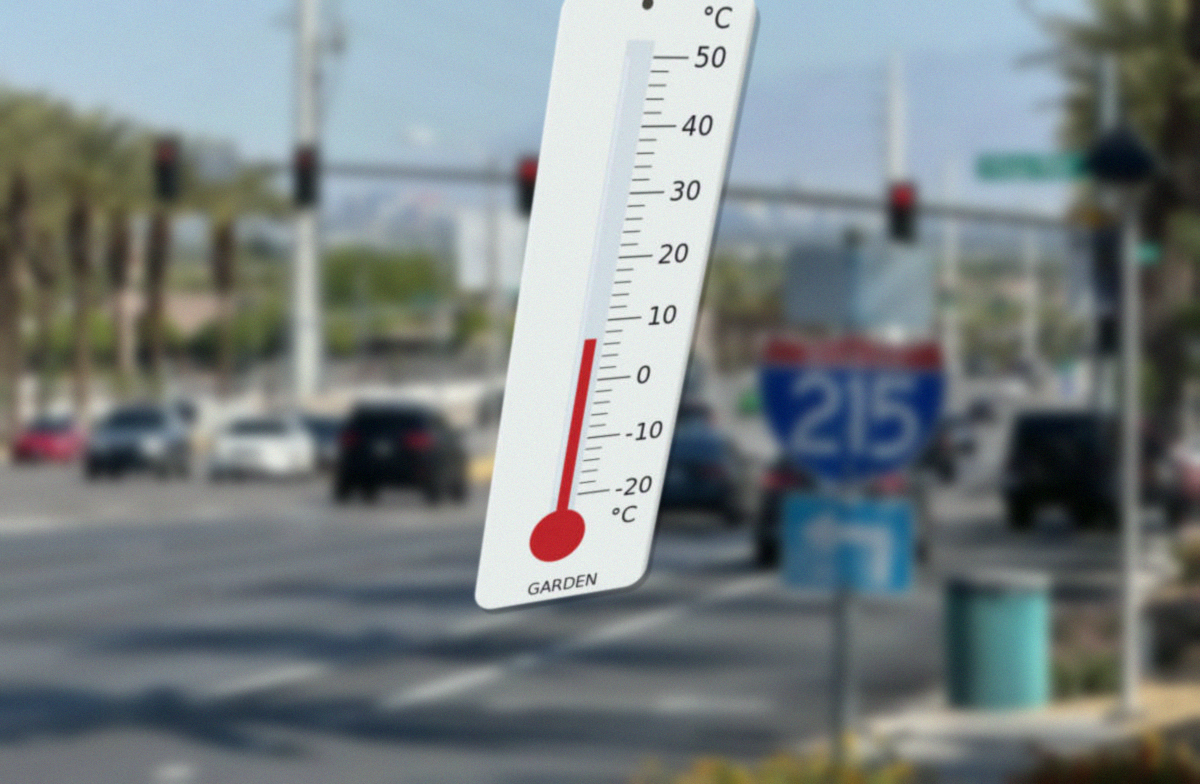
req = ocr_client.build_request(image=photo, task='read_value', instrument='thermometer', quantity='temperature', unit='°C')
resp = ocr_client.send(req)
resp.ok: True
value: 7 °C
